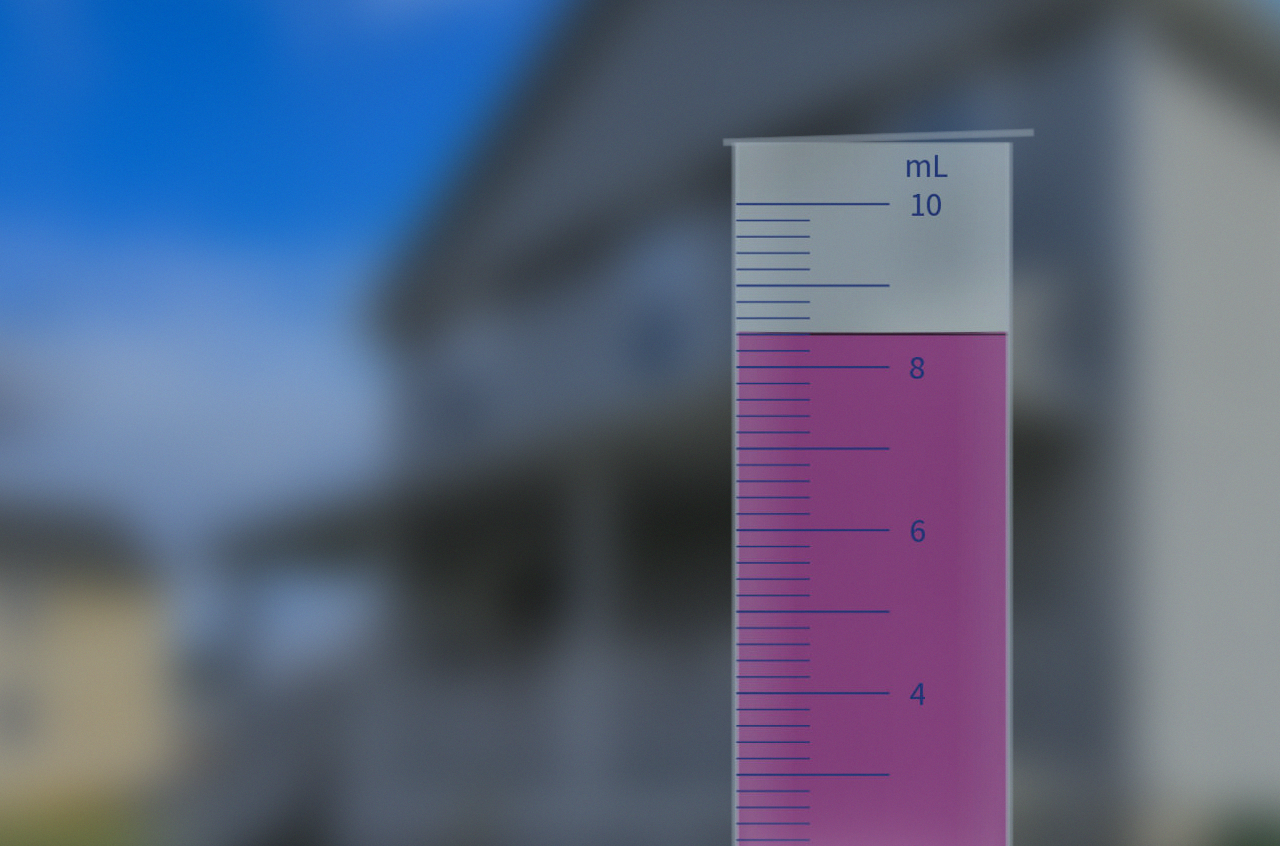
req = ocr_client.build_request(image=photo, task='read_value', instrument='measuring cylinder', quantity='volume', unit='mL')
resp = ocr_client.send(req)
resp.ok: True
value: 8.4 mL
